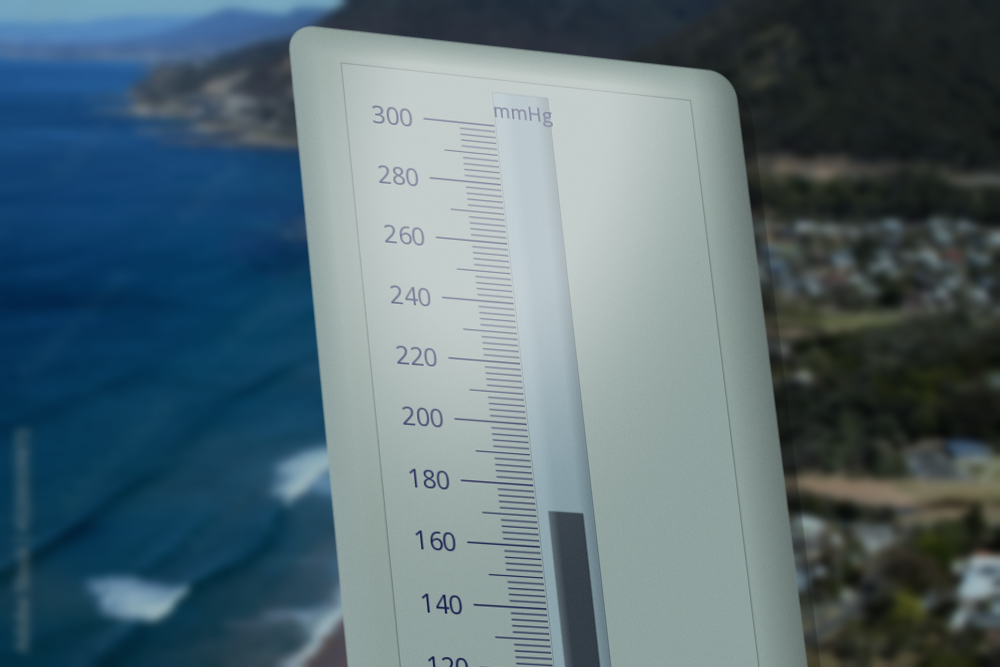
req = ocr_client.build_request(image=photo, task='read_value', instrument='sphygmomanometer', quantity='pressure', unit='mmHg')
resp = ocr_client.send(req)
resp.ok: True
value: 172 mmHg
